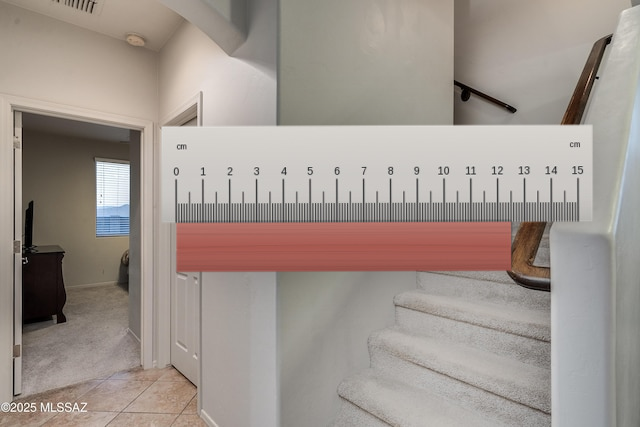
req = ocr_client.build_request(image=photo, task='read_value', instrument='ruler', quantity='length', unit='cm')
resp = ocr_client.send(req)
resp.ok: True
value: 12.5 cm
